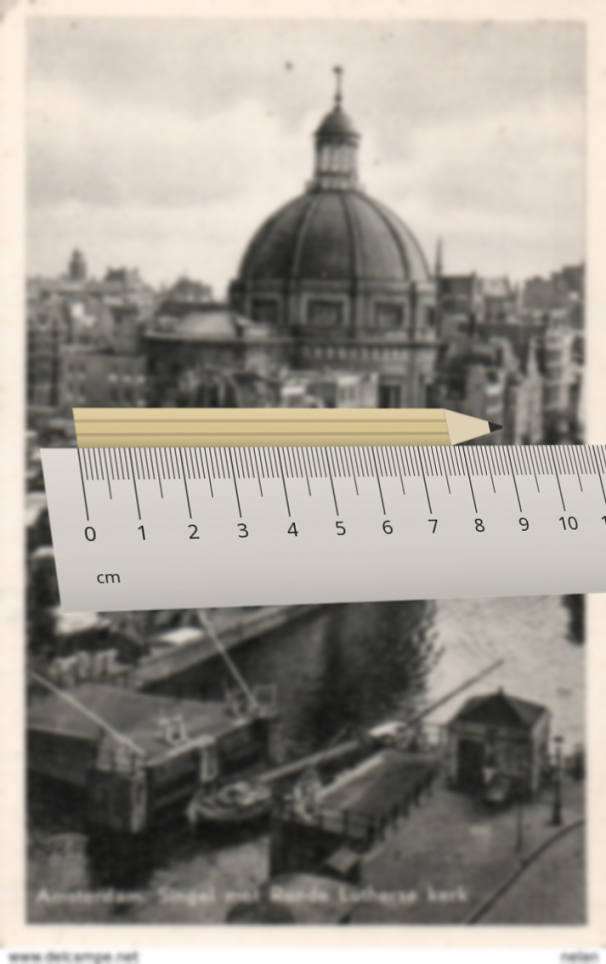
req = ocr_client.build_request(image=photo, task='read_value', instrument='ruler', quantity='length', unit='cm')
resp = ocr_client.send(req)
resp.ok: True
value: 9 cm
